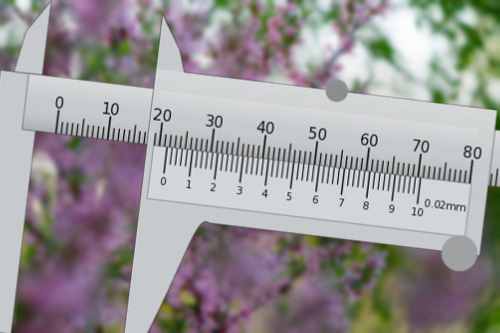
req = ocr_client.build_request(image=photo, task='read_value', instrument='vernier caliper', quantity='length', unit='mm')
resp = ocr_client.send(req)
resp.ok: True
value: 21.5 mm
